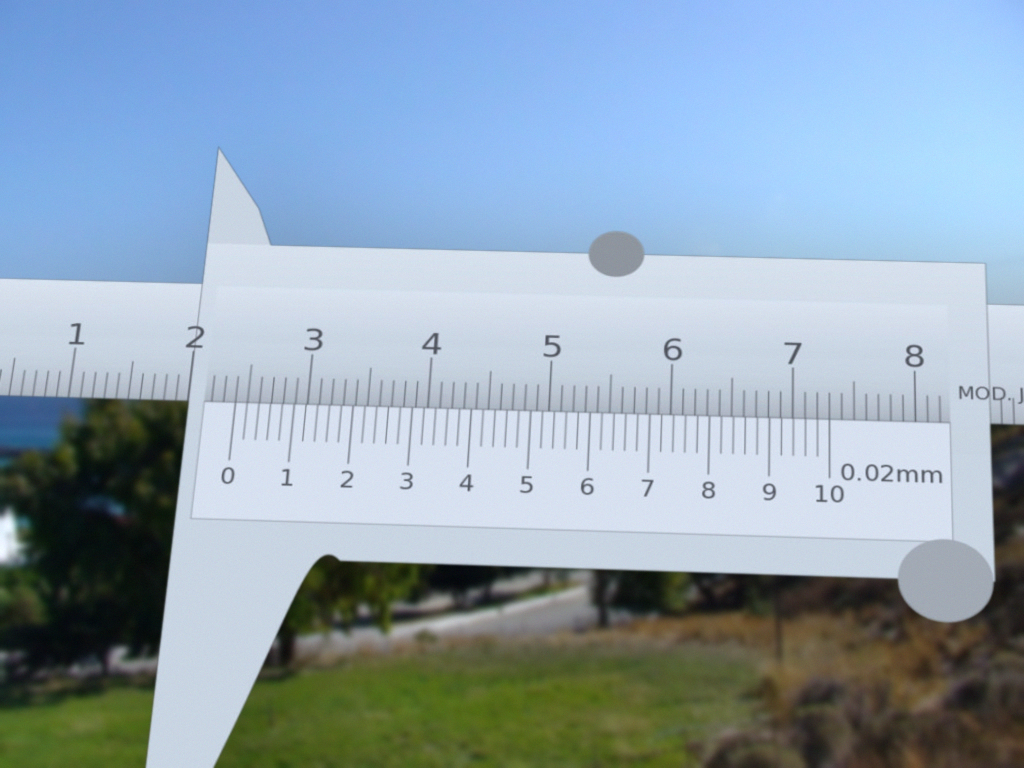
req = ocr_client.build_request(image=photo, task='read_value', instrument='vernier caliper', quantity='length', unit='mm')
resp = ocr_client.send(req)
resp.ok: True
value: 24.0 mm
